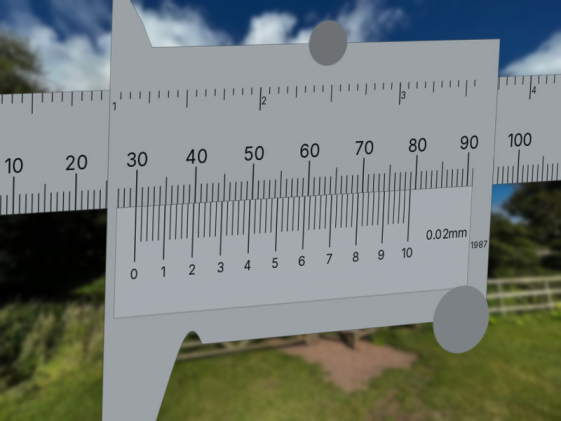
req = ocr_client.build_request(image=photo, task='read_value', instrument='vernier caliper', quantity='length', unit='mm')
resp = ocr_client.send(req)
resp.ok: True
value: 30.0 mm
